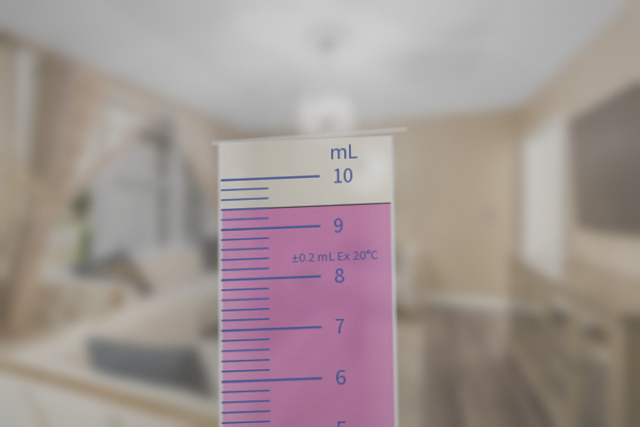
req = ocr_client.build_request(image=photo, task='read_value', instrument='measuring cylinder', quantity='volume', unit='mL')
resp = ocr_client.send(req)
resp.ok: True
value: 9.4 mL
